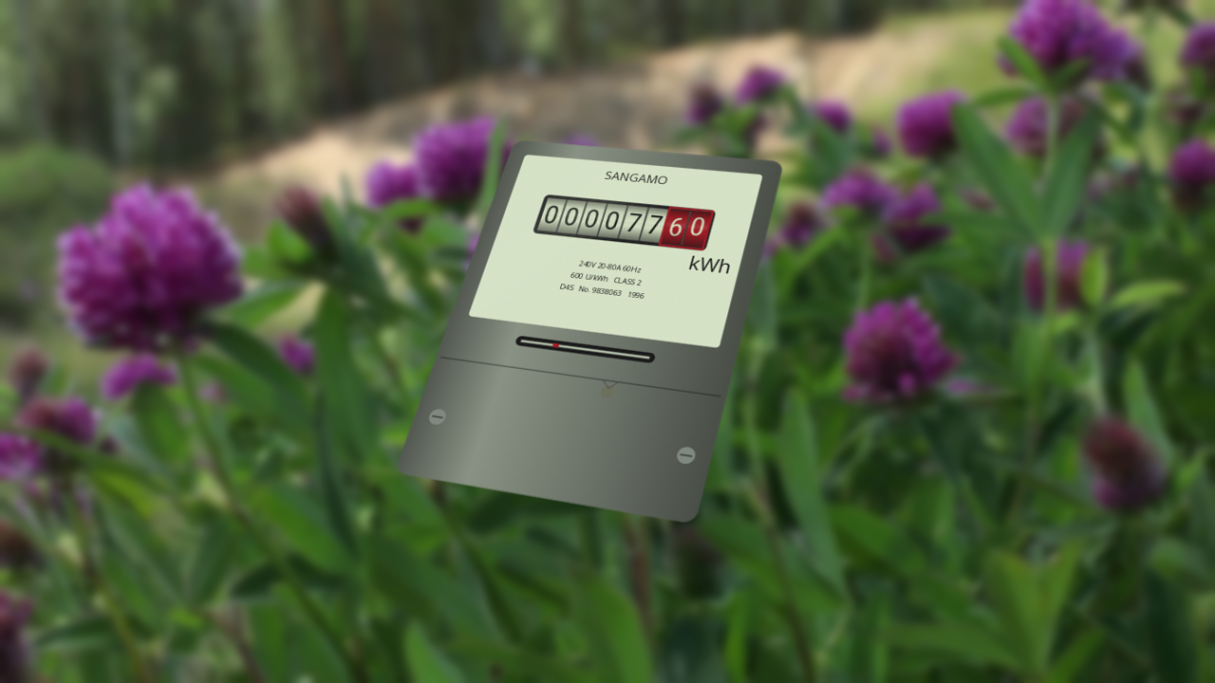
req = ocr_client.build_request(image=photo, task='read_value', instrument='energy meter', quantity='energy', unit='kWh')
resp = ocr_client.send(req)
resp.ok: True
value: 77.60 kWh
